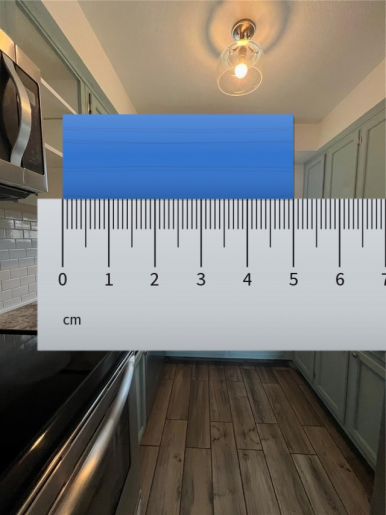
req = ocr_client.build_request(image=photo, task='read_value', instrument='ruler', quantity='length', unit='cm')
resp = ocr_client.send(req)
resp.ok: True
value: 5 cm
